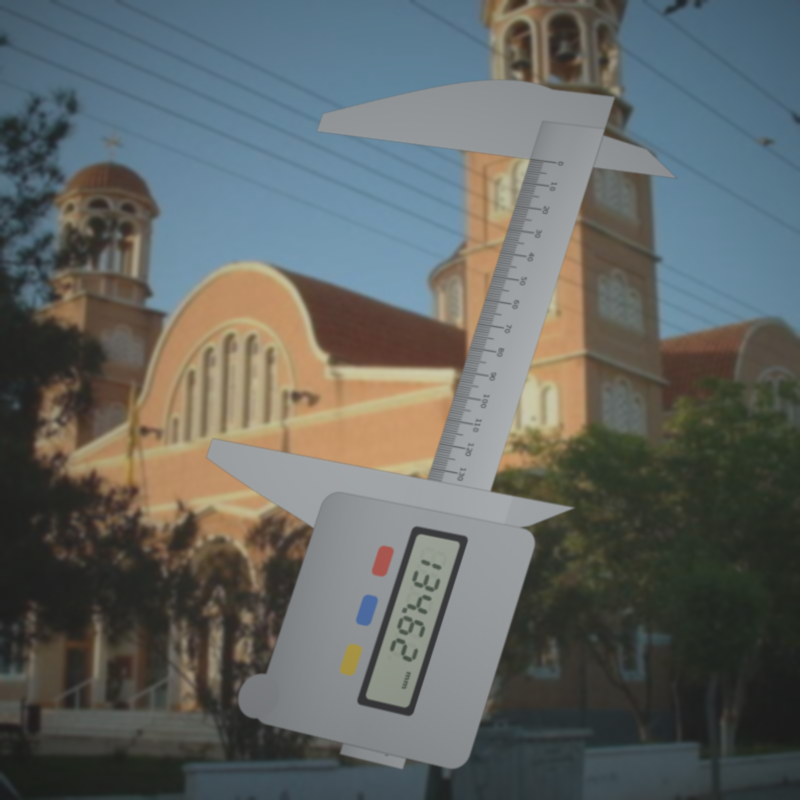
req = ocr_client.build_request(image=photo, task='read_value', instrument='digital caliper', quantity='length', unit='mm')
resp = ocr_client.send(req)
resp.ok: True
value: 134.62 mm
